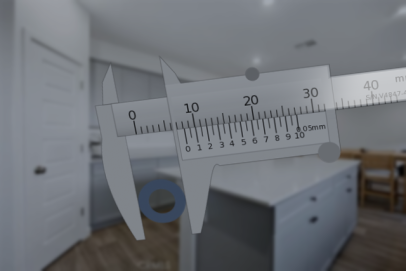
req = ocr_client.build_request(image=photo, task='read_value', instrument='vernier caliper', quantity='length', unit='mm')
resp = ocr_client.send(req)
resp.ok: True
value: 8.2 mm
